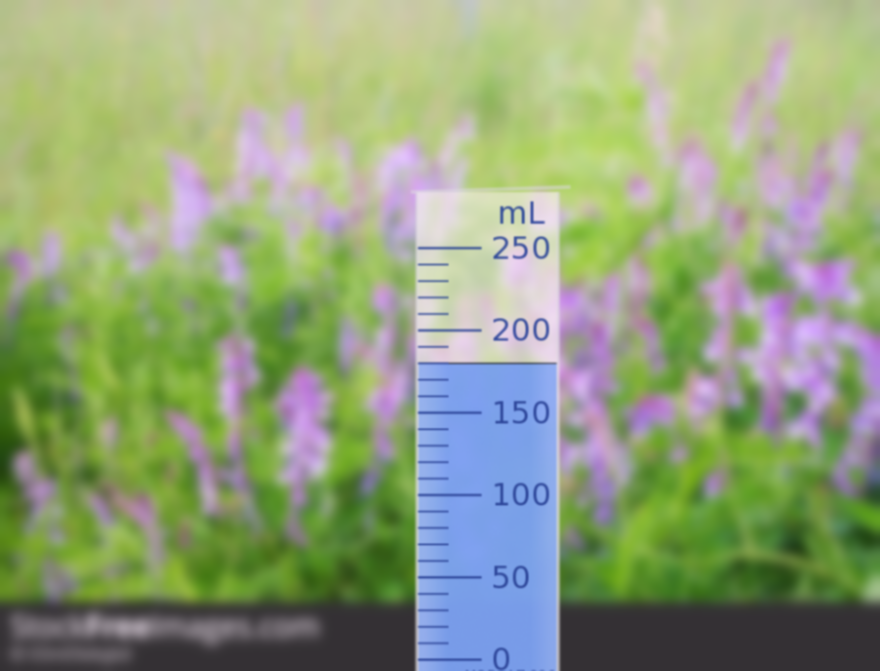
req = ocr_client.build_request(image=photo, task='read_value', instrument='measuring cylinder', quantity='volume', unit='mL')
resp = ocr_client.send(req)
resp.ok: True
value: 180 mL
